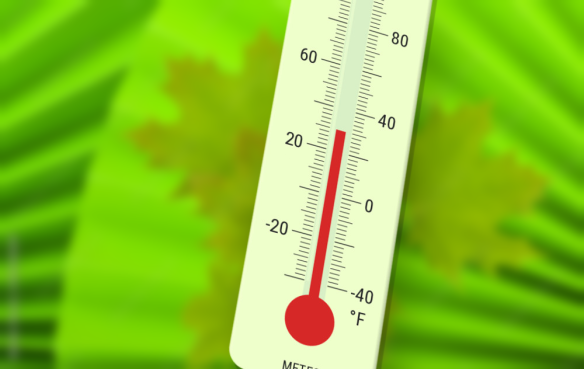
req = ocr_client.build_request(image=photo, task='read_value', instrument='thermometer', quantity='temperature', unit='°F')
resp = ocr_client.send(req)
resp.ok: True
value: 30 °F
